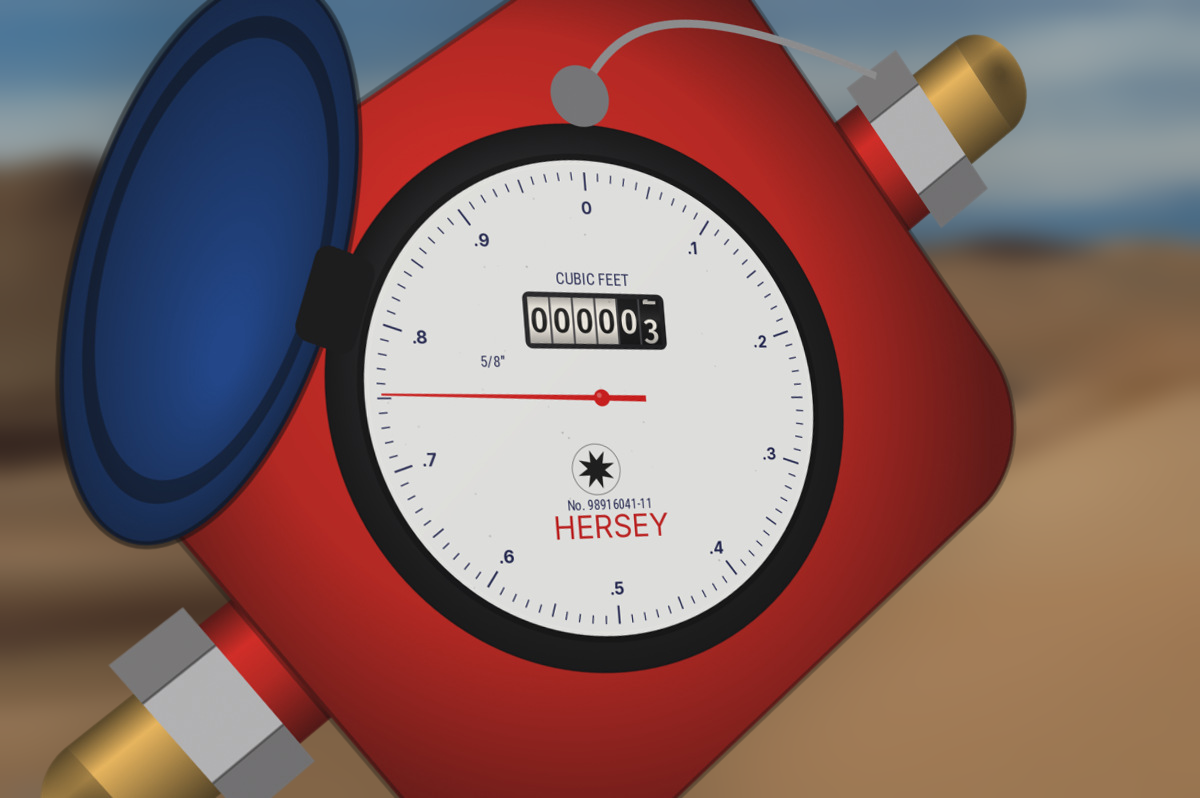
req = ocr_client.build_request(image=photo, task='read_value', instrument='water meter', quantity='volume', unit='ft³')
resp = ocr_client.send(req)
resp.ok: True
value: 2.75 ft³
